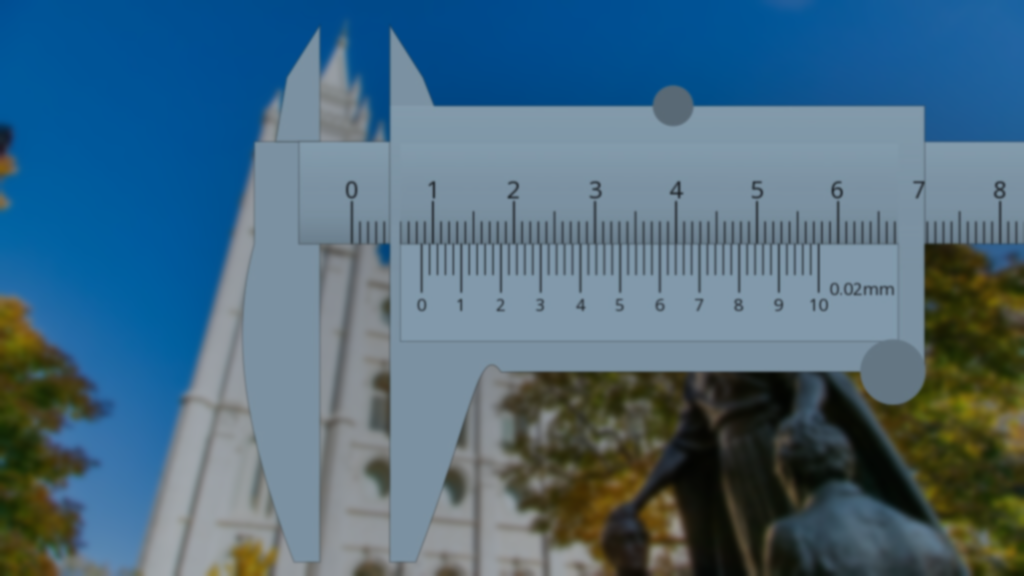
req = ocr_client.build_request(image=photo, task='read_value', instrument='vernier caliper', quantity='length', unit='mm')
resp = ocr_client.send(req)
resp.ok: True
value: 8.6 mm
